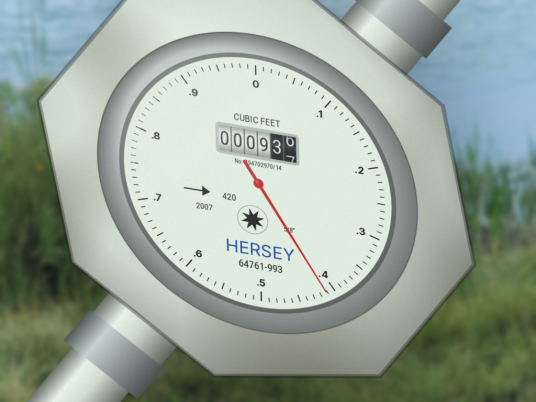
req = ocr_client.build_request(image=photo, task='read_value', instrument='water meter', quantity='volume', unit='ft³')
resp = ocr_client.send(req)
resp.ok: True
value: 936.41 ft³
